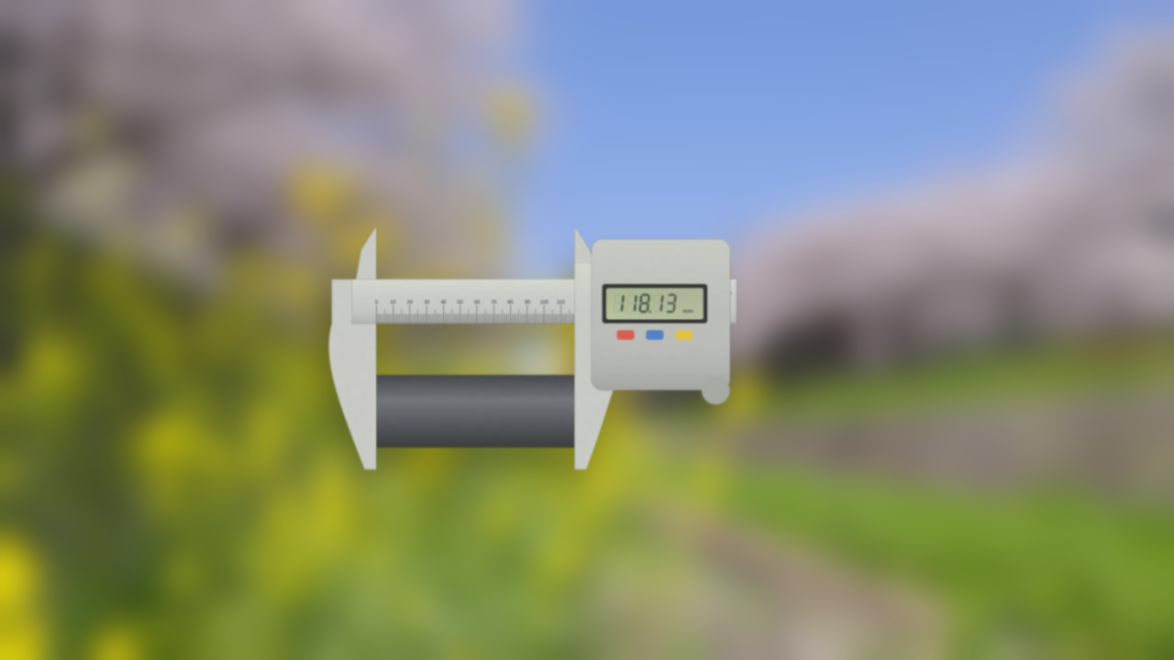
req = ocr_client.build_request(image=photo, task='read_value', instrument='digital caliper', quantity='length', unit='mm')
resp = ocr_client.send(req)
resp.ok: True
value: 118.13 mm
